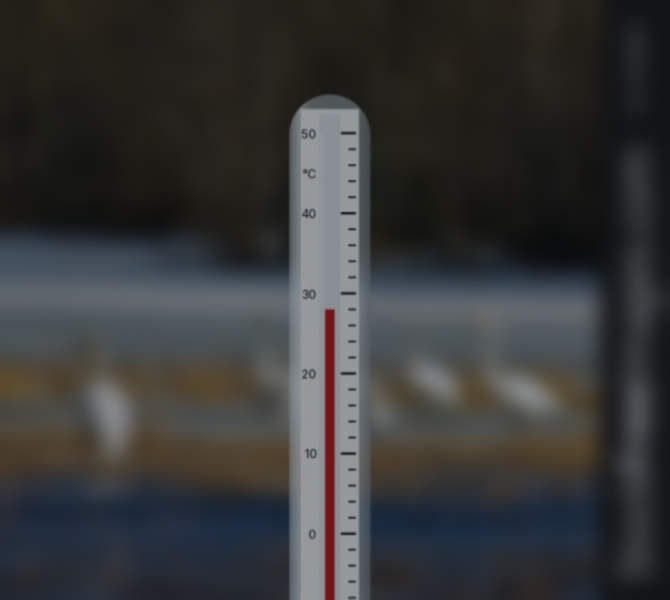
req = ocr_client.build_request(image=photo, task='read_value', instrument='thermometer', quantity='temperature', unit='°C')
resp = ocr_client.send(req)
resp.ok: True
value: 28 °C
